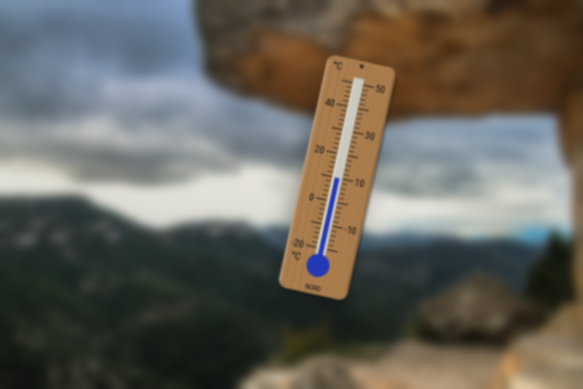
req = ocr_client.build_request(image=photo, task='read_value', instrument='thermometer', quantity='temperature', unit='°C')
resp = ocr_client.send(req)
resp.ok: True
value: 10 °C
